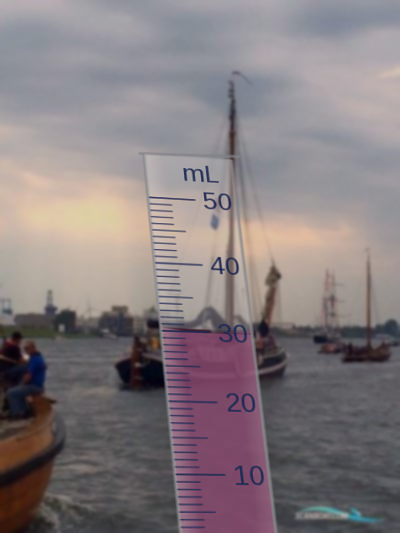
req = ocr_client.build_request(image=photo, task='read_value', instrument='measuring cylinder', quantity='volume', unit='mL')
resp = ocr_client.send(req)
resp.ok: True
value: 30 mL
